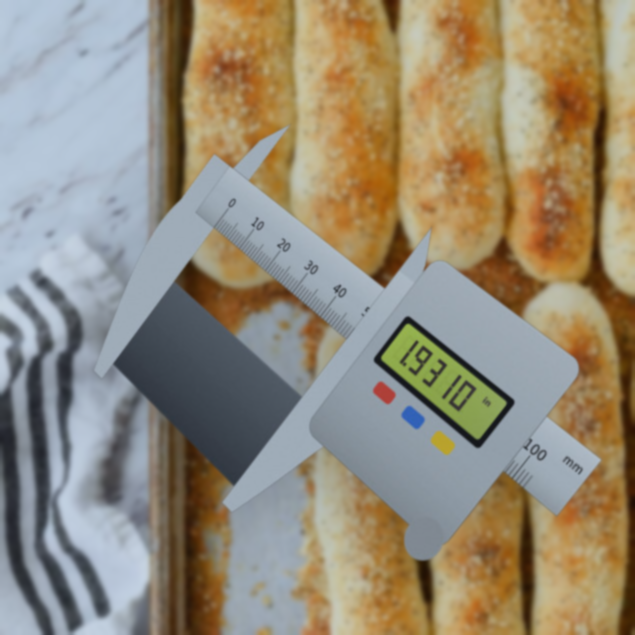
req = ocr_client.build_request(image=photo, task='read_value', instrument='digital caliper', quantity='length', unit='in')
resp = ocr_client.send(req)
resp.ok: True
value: 1.9310 in
